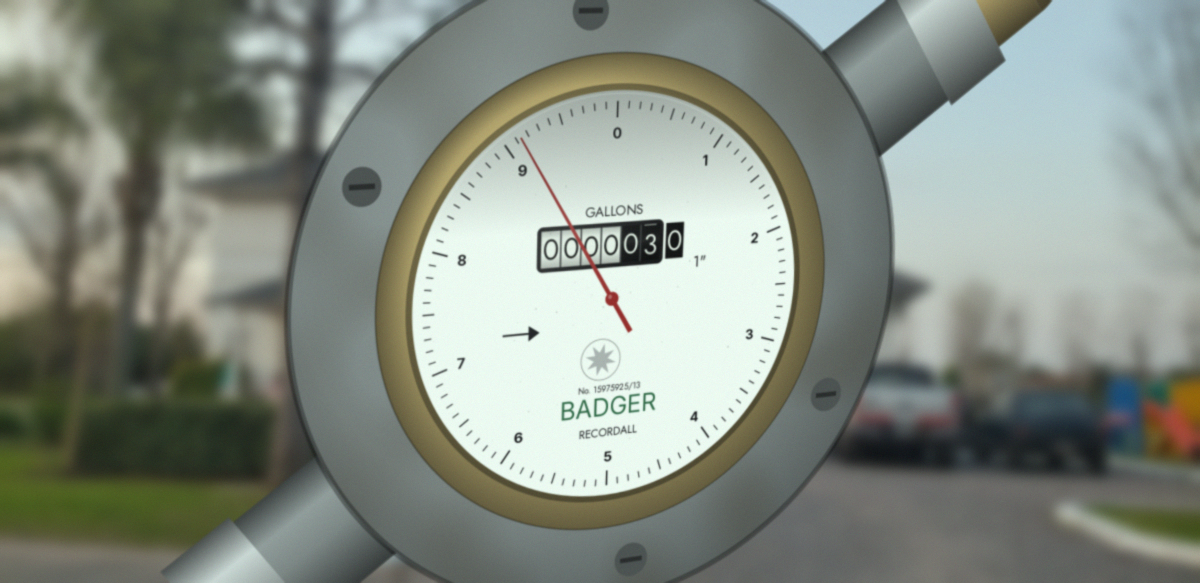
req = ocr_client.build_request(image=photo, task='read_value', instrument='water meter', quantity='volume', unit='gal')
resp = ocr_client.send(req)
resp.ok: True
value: 29.1 gal
